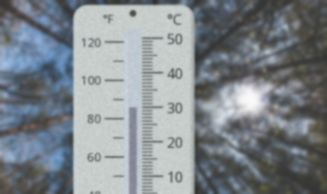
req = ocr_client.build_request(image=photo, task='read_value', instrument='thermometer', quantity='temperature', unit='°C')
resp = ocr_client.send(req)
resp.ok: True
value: 30 °C
